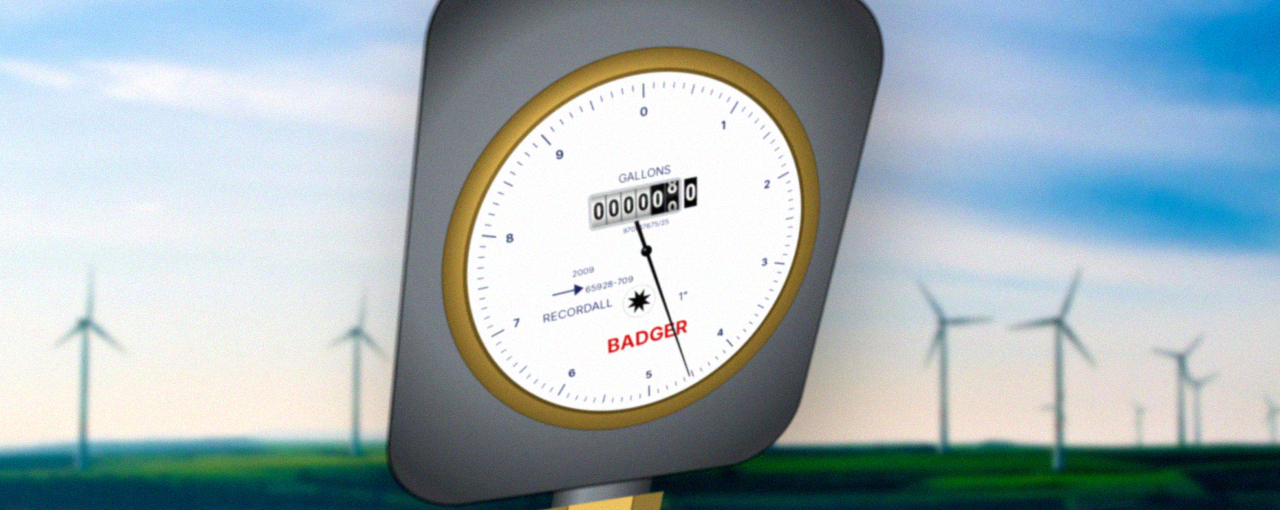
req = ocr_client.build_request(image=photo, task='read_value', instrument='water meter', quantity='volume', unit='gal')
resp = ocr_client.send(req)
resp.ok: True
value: 84.5 gal
